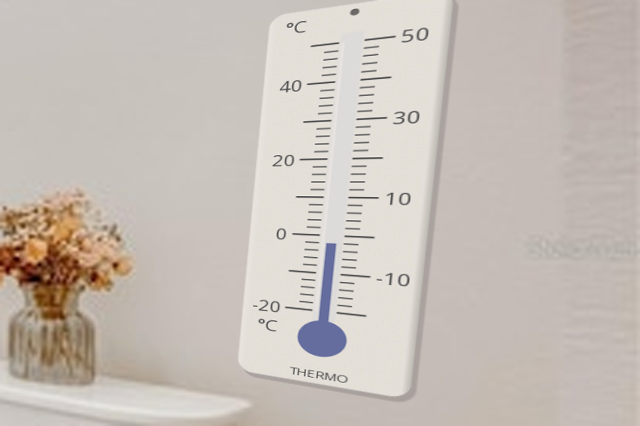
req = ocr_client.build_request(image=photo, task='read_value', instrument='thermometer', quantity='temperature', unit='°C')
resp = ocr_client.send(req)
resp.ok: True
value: -2 °C
